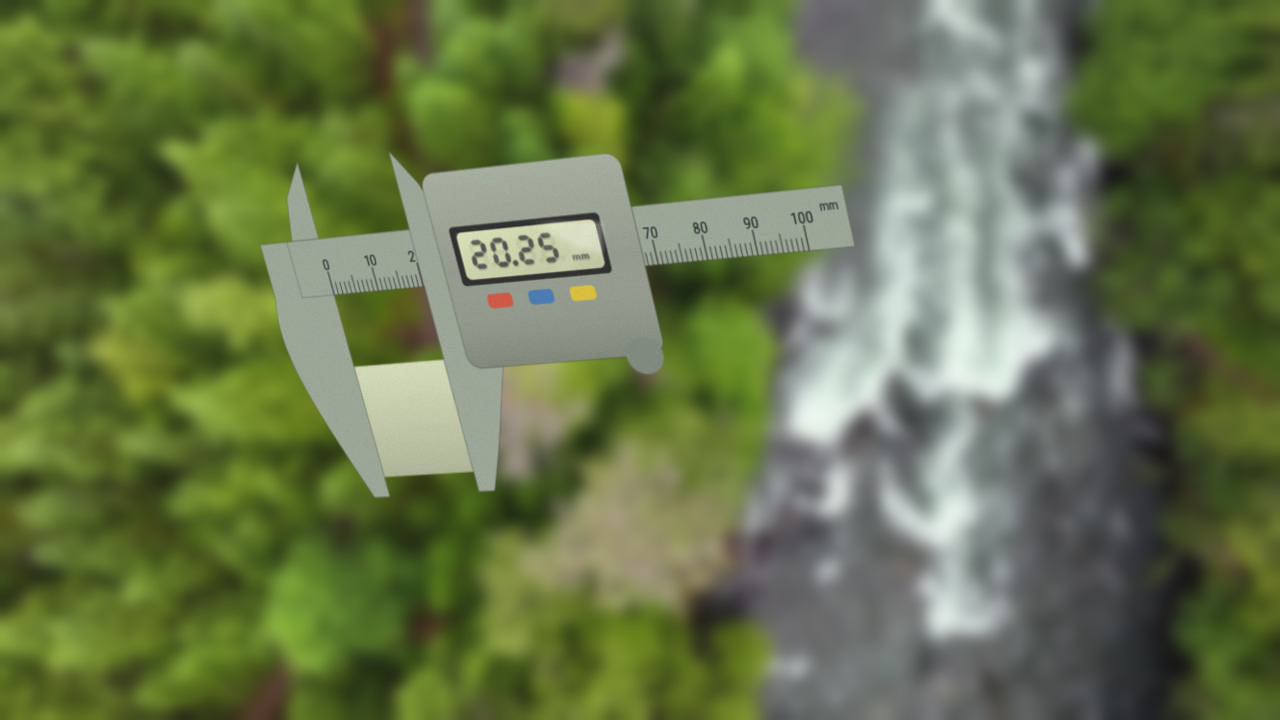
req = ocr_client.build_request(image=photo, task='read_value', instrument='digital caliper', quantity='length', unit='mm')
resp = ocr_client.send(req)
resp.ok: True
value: 20.25 mm
